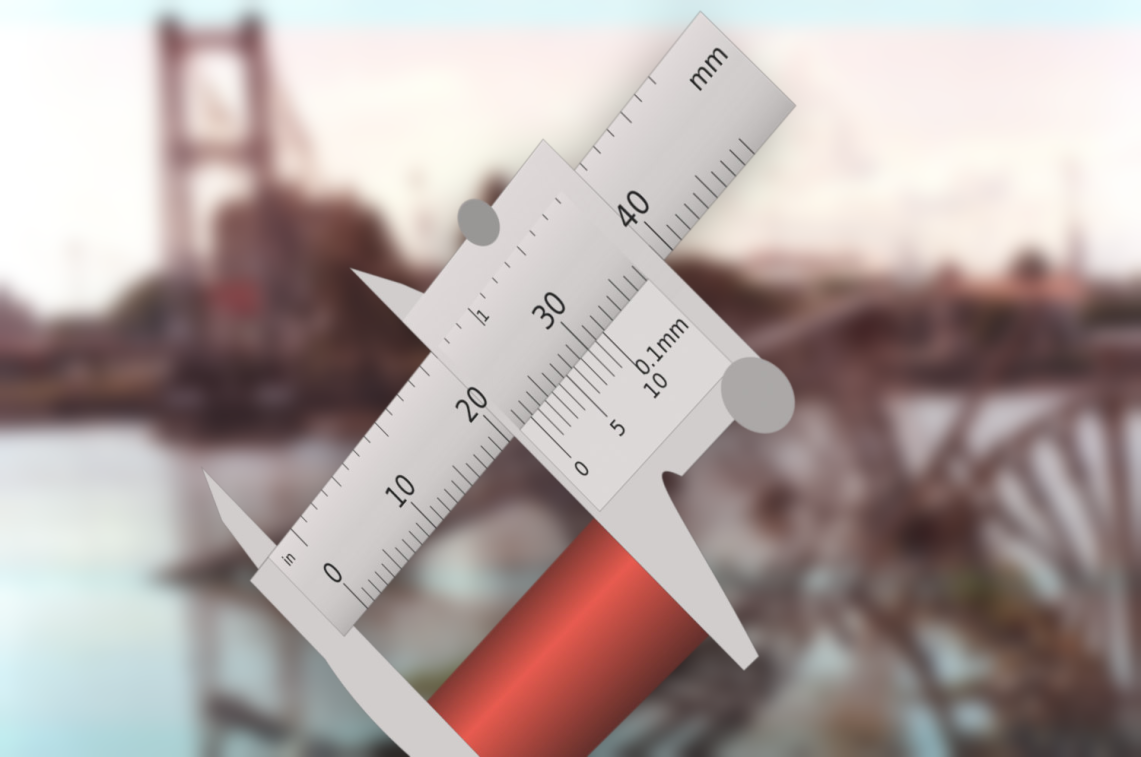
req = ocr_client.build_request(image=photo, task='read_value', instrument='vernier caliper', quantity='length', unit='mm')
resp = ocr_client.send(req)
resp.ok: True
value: 22.8 mm
